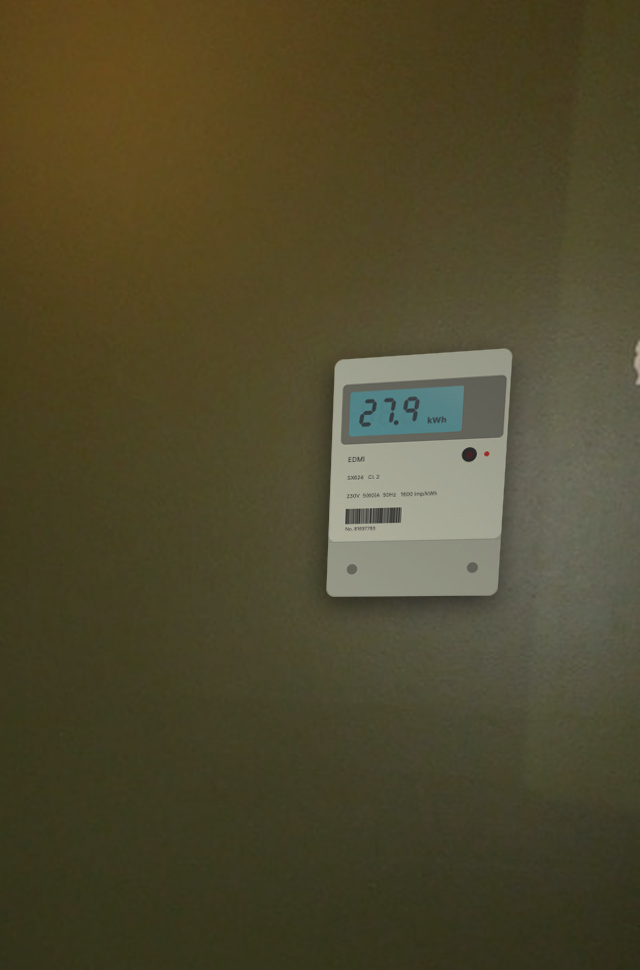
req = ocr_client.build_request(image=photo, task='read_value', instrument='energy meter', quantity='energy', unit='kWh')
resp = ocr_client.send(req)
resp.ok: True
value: 27.9 kWh
